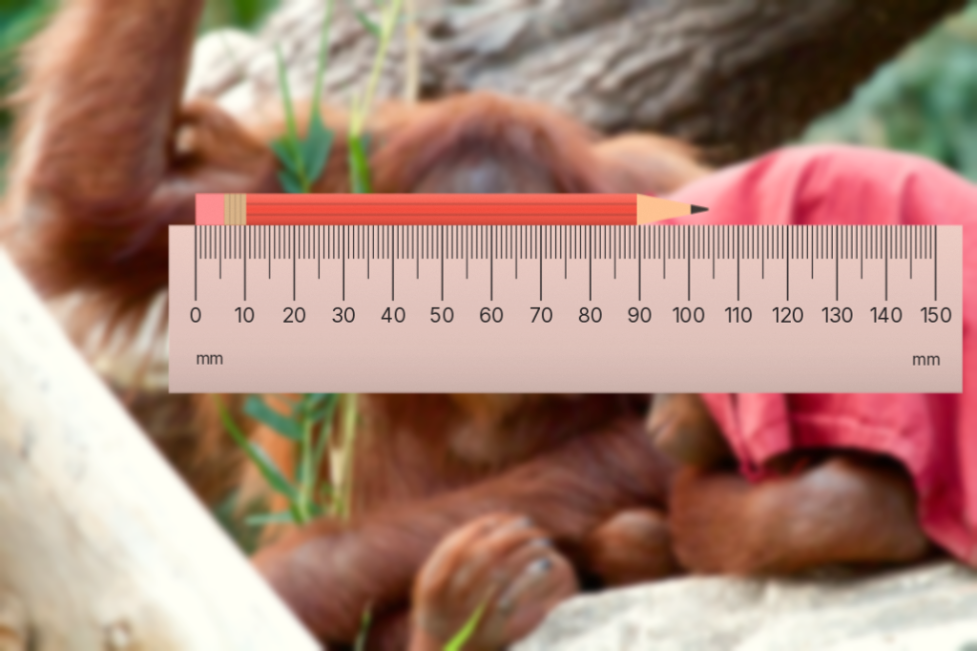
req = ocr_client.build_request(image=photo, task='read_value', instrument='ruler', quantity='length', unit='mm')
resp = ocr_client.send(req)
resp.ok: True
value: 104 mm
